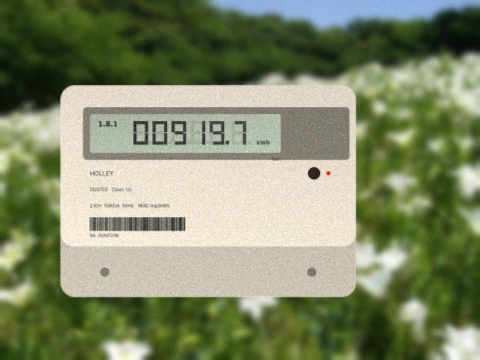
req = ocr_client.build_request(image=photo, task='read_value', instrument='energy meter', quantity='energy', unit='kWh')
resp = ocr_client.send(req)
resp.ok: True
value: 919.7 kWh
